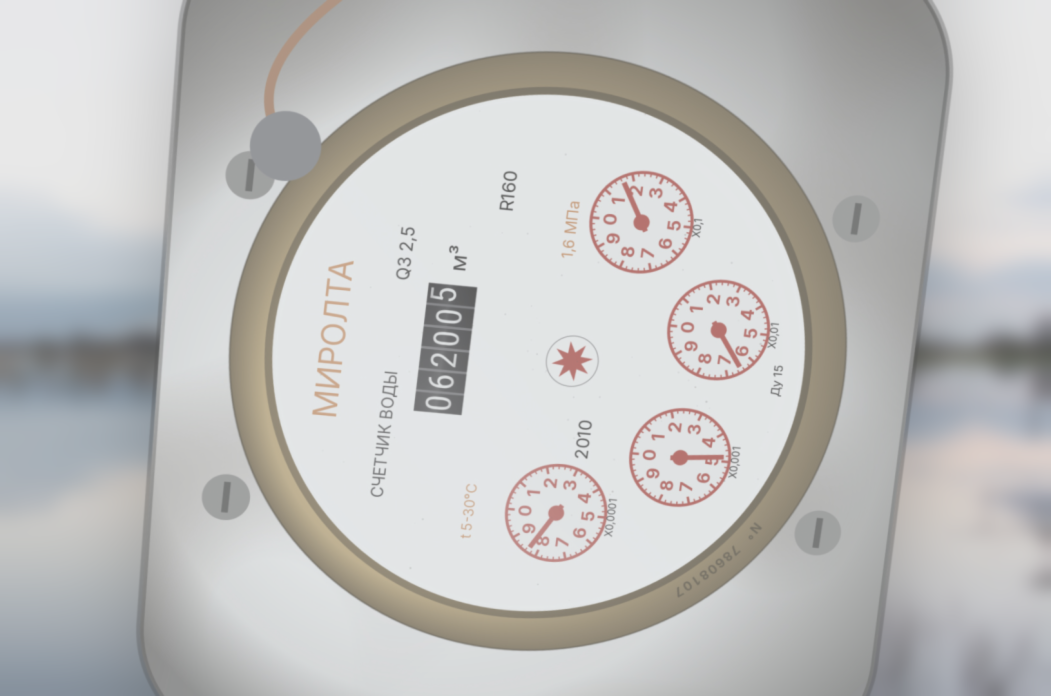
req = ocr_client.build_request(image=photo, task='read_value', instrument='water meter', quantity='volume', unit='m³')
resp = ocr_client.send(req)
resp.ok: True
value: 62005.1648 m³
